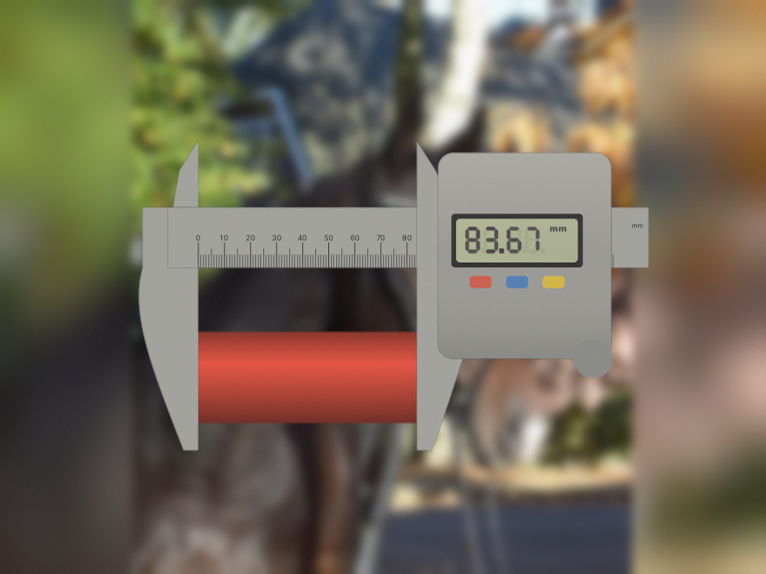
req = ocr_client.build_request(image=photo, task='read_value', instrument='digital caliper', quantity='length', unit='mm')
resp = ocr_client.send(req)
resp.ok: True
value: 83.67 mm
